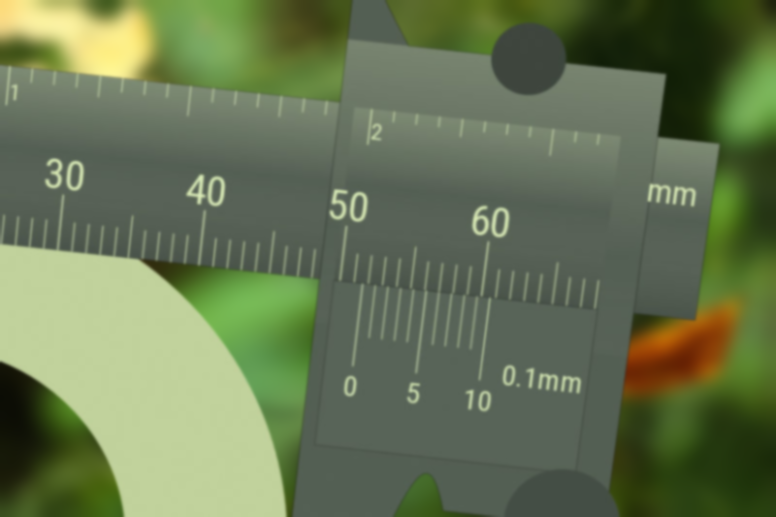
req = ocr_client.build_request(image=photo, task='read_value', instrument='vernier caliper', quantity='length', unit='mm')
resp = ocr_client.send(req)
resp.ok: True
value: 51.6 mm
